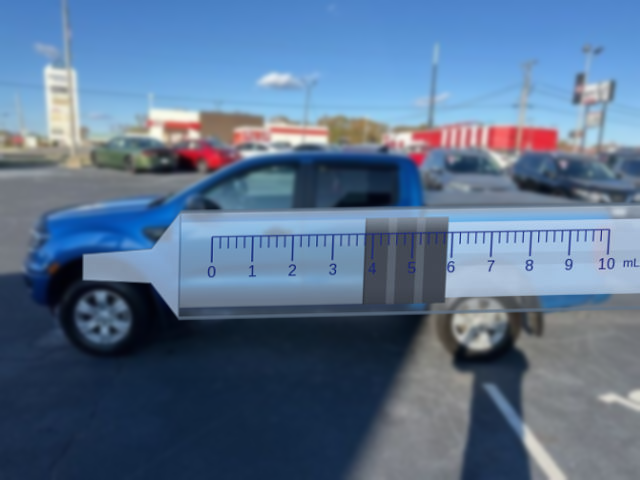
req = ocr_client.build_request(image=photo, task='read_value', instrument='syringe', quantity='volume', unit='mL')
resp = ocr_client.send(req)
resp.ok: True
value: 3.8 mL
